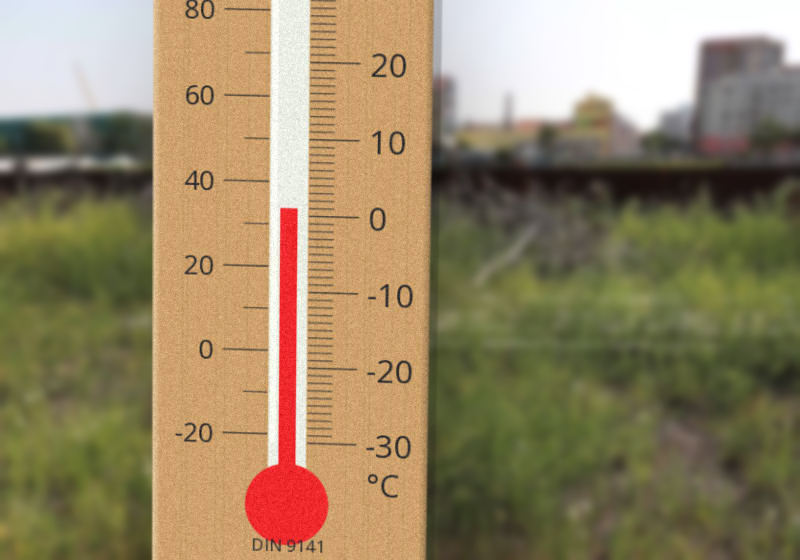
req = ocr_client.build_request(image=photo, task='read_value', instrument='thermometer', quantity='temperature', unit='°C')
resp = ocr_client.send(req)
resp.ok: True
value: 1 °C
